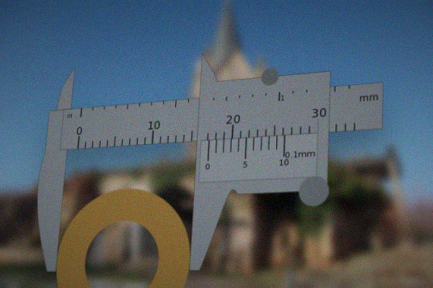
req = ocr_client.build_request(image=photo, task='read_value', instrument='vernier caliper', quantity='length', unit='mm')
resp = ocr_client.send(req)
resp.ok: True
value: 17.2 mm
